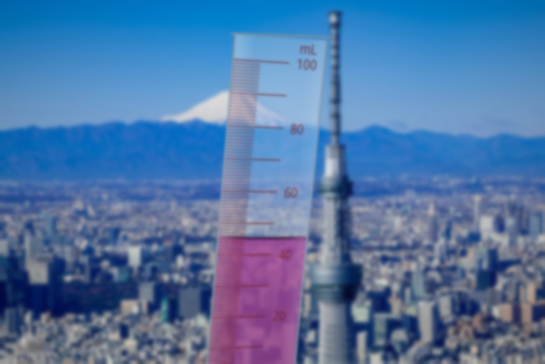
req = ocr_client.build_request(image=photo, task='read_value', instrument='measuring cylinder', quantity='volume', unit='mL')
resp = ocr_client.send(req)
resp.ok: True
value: 45 mL
